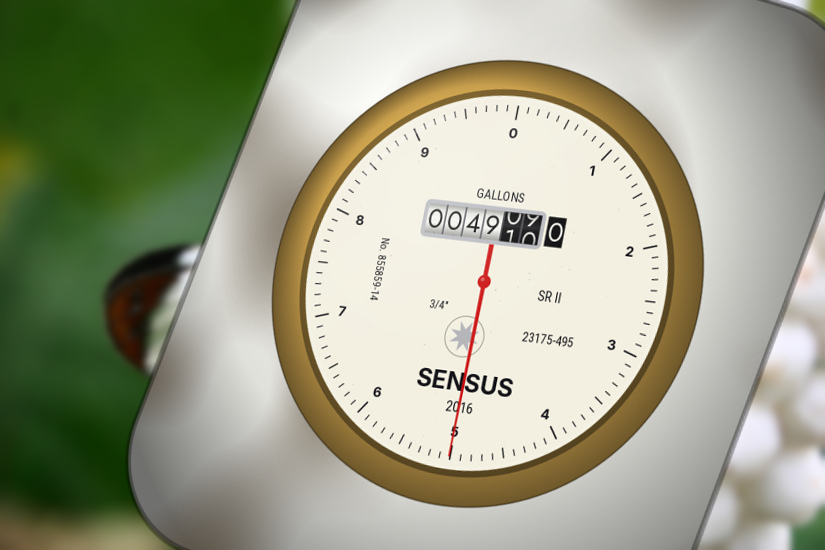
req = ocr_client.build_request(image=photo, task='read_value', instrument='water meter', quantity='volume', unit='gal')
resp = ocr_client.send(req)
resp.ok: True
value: 49095.0 gal
